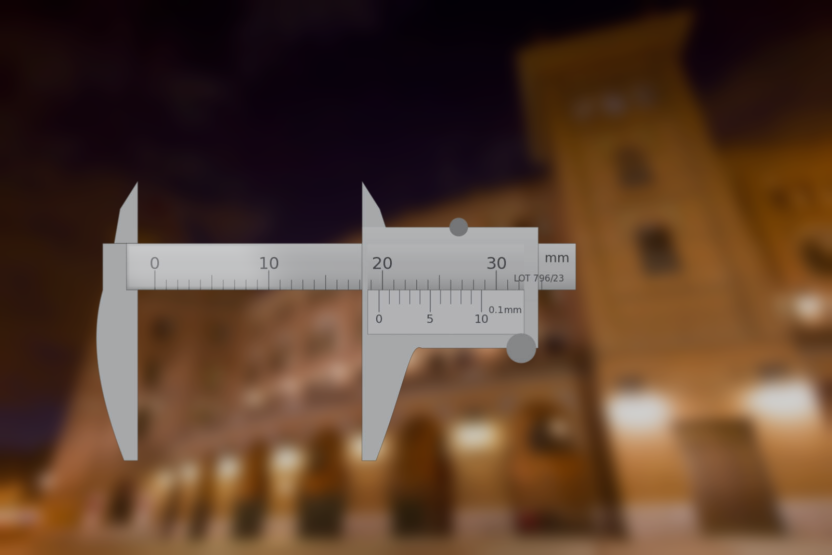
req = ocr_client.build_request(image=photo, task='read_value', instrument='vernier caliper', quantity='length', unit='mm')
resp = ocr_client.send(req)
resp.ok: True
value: 19.7 mm
